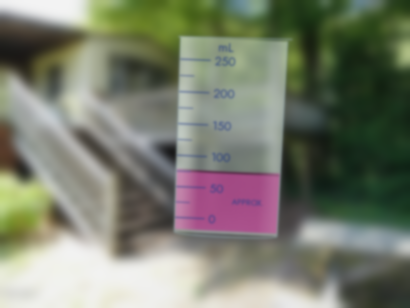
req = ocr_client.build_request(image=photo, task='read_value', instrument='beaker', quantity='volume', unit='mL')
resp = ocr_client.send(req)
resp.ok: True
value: 75 mL
